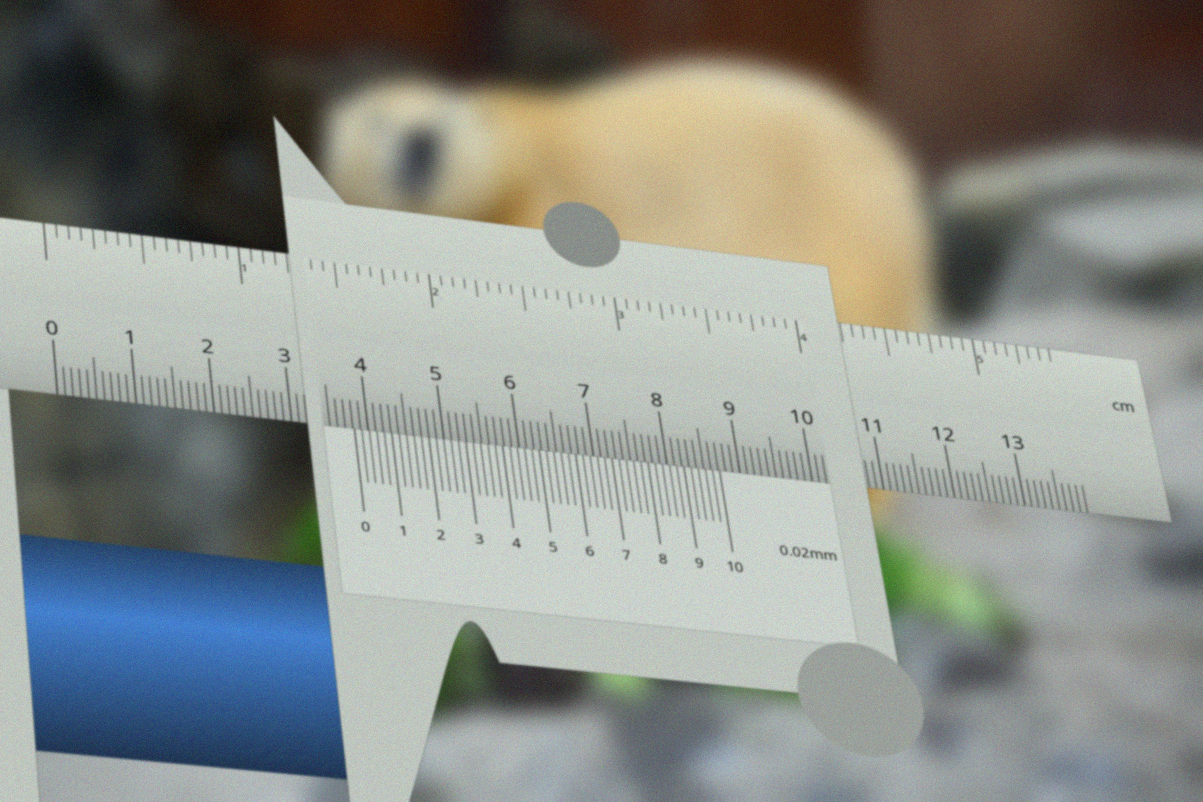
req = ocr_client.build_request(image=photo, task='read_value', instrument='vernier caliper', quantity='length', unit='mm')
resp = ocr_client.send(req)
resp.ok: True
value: 38.2 mm
